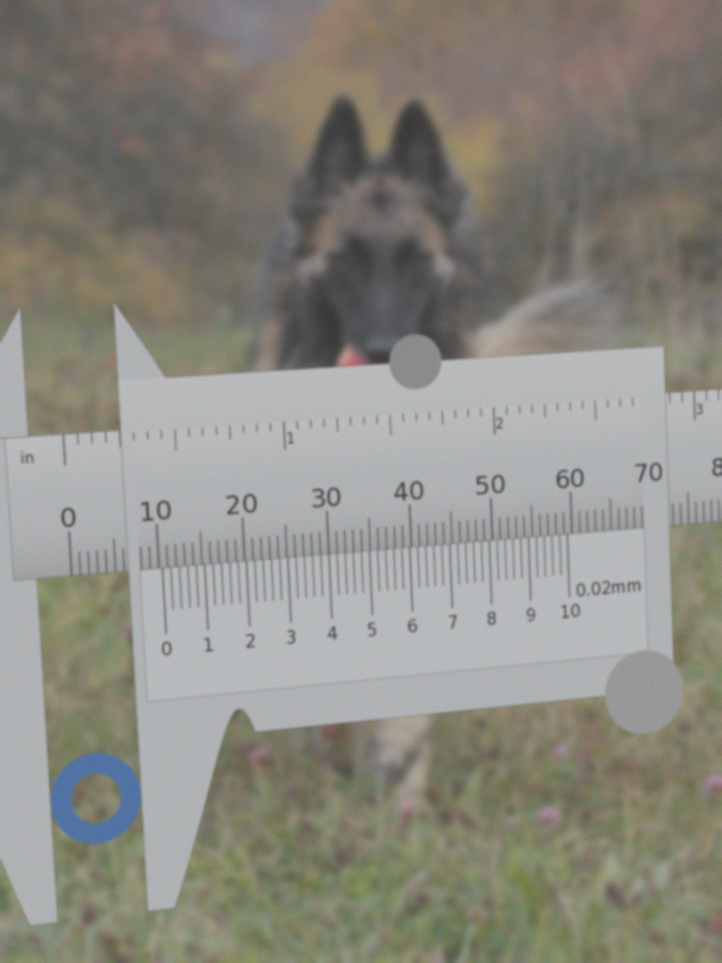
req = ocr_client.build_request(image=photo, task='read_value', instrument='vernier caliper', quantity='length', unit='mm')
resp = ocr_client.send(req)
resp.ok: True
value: 10.4 mm
